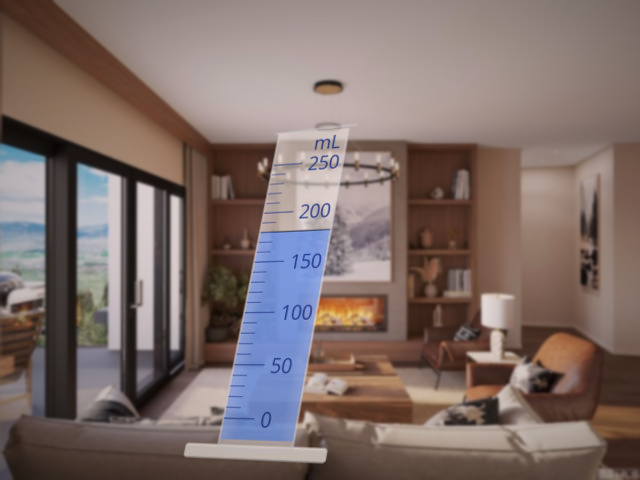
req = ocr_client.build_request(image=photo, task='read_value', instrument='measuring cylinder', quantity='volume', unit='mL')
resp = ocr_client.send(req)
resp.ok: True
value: 180 mL
